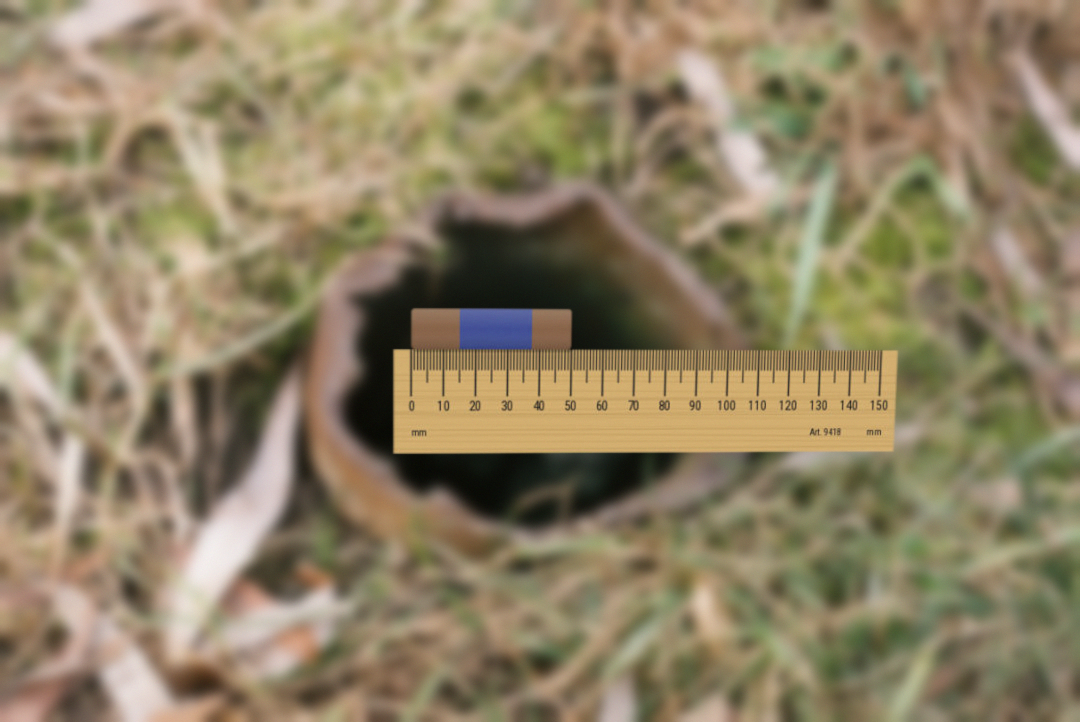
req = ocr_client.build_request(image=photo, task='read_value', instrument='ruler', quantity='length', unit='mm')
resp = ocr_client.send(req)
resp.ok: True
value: 50 mm
